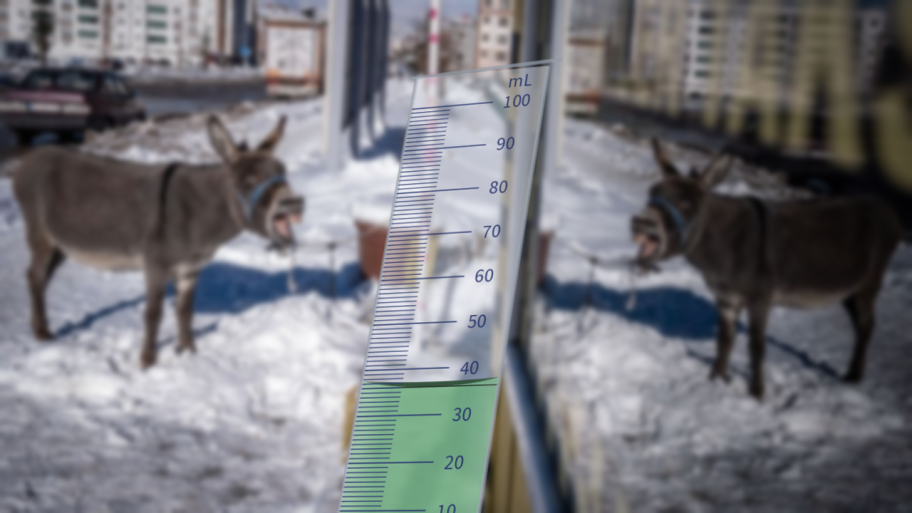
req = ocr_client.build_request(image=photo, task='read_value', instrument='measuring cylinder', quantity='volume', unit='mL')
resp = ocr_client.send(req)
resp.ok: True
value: 36 mL
